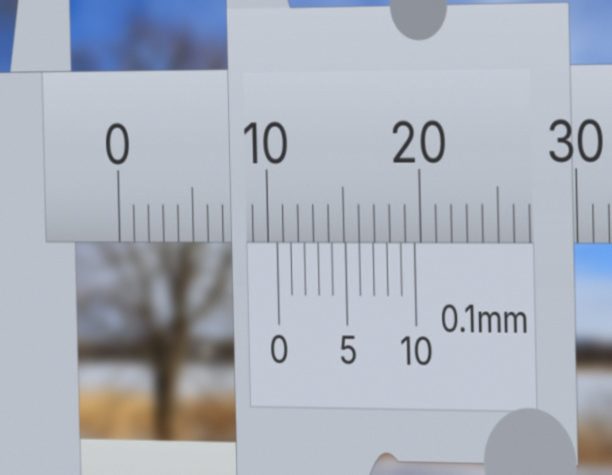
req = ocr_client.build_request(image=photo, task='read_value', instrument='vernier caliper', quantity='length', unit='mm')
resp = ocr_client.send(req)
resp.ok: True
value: 10.6 mm
